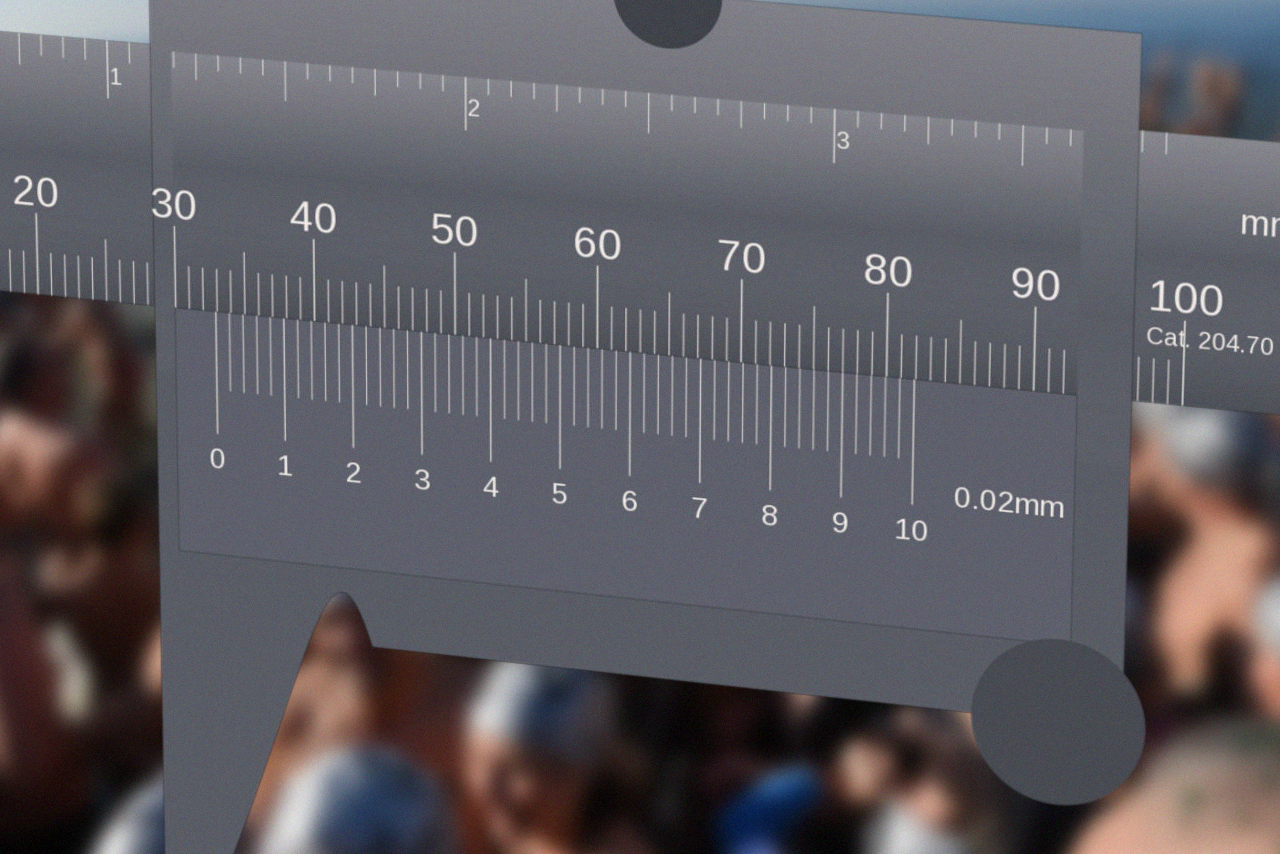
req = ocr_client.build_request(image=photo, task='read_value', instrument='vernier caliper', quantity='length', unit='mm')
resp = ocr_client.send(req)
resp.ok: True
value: 32.9 mm
